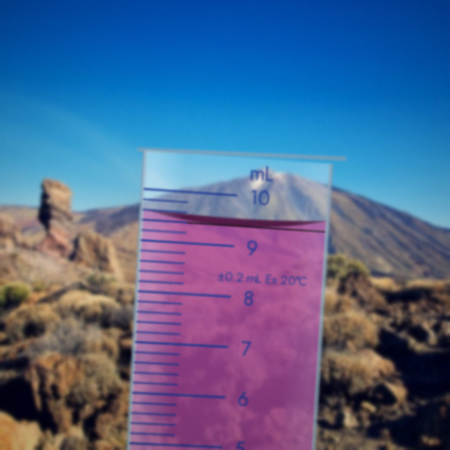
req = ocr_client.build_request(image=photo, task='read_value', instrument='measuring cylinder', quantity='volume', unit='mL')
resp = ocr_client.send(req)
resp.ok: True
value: 9.4 mL
